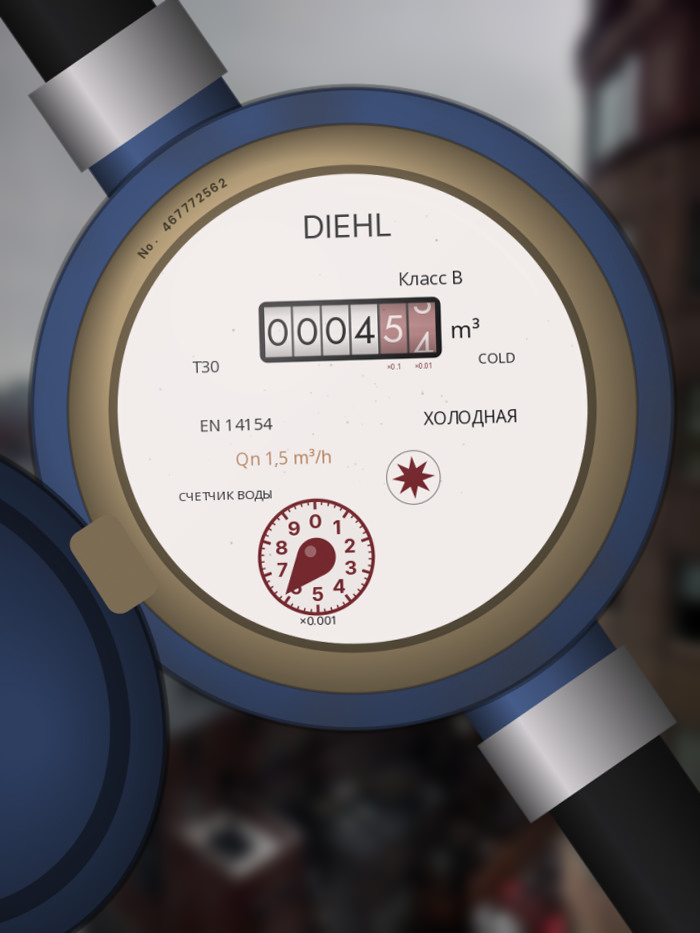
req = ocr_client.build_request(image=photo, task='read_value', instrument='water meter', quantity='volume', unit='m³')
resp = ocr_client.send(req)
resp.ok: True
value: 4.536 m³
